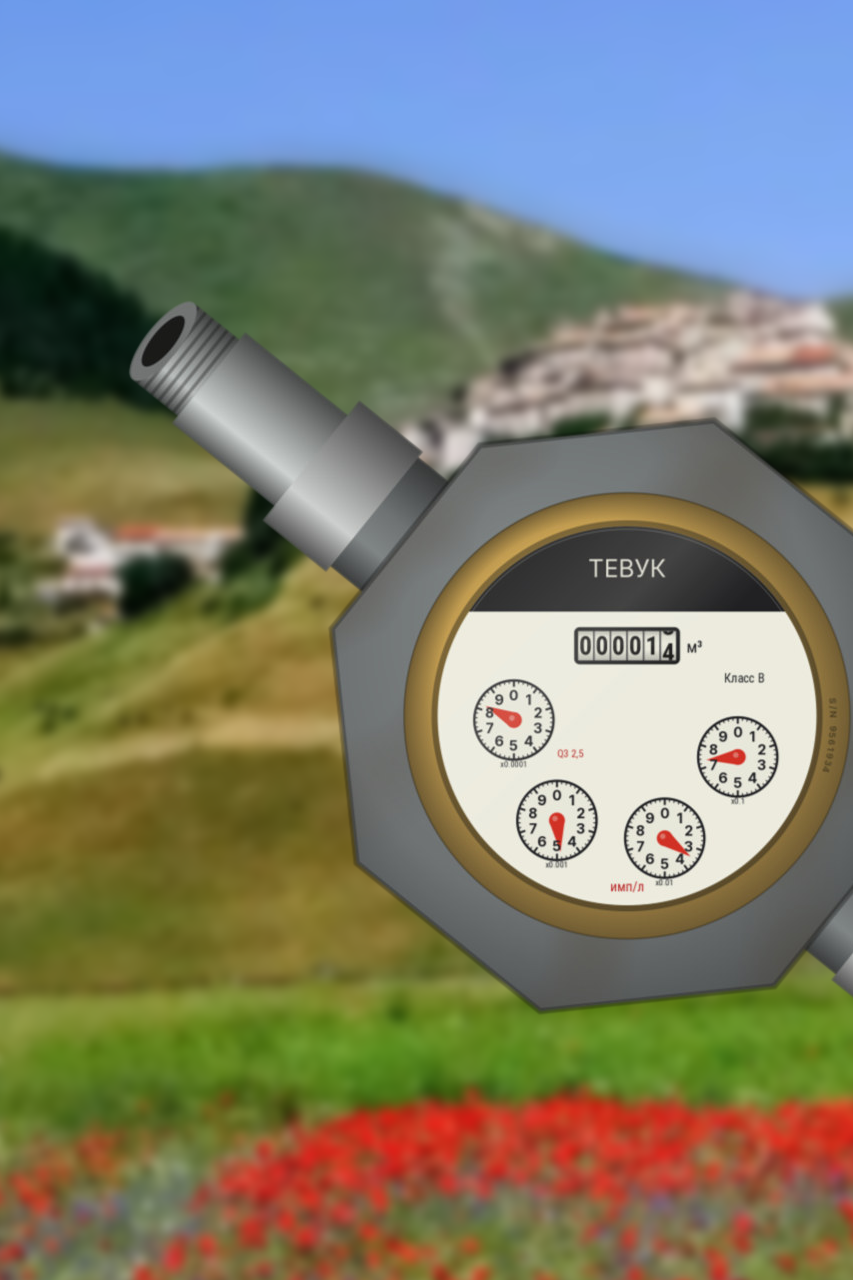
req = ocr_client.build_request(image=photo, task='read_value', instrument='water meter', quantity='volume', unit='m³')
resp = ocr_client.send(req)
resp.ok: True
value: 13.7348 m³
